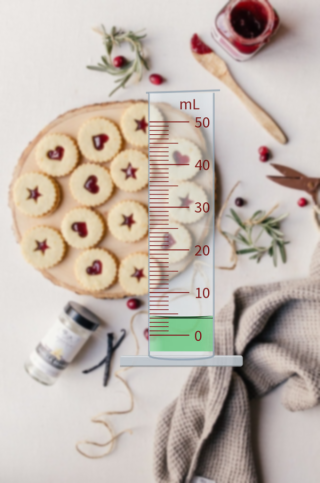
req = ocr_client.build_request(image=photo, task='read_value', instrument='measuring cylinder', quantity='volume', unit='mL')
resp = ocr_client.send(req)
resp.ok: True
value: 4 mL
